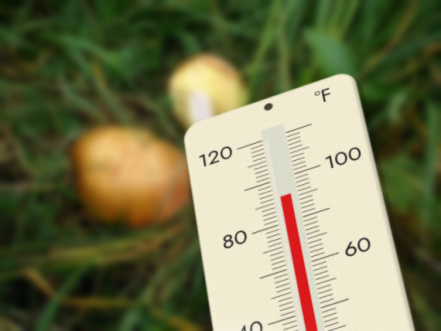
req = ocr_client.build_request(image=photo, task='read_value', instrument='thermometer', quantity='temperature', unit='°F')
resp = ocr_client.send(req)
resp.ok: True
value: 92 °F
